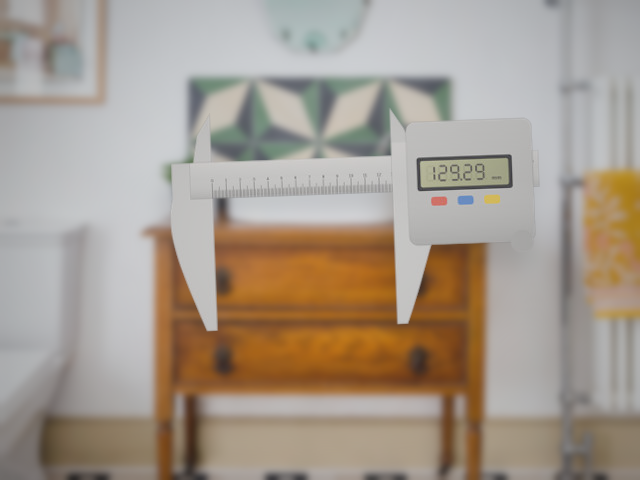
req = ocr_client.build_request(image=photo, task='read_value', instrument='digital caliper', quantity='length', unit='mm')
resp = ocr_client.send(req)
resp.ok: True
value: 129.29 mm
